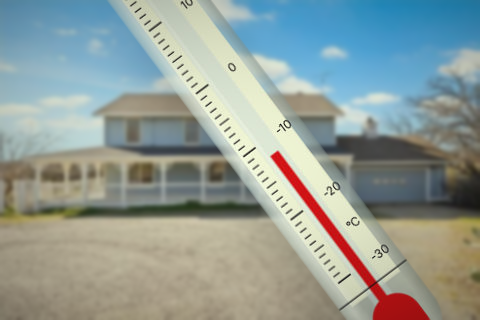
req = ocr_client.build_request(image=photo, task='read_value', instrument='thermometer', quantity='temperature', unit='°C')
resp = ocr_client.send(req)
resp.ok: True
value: -12 °C
